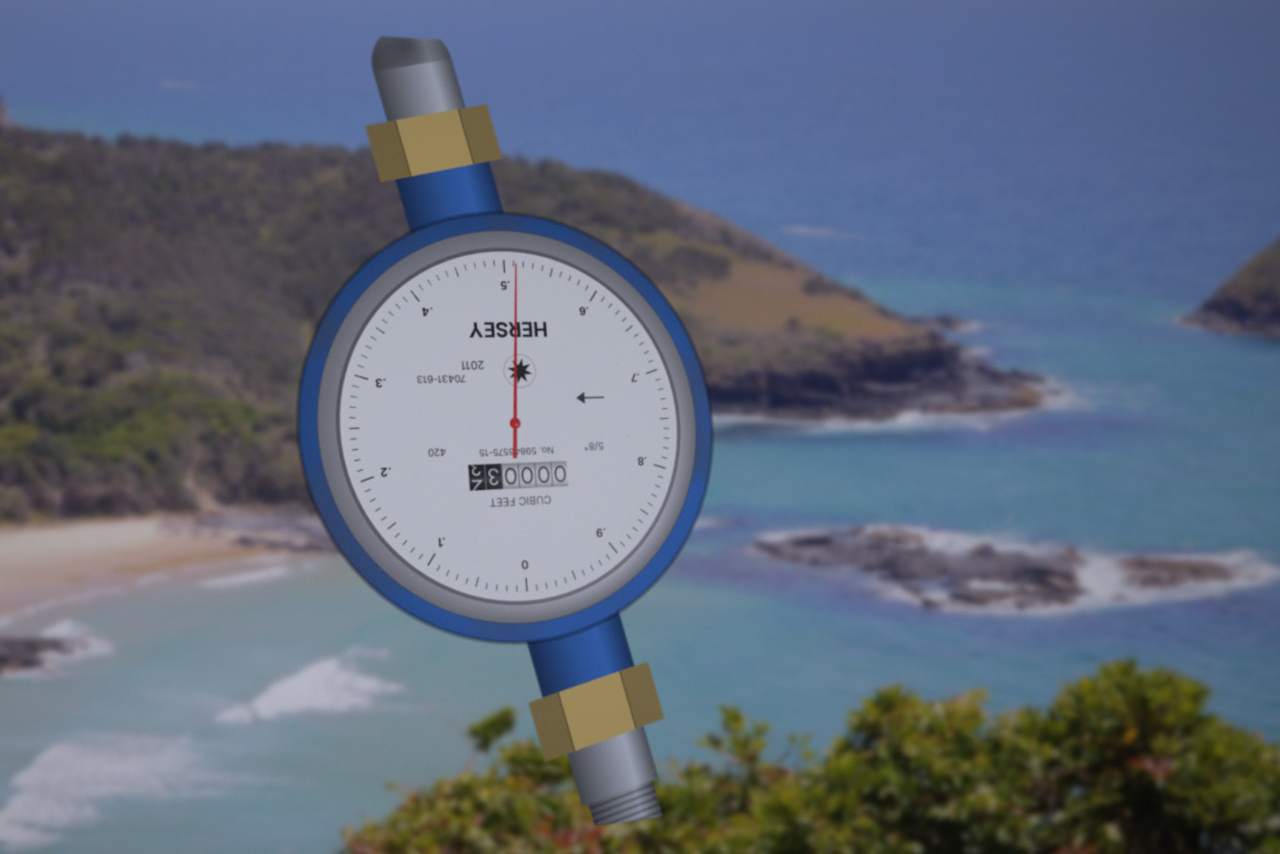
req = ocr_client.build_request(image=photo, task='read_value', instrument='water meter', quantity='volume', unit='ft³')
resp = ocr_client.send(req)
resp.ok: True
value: 32.51 ft³
